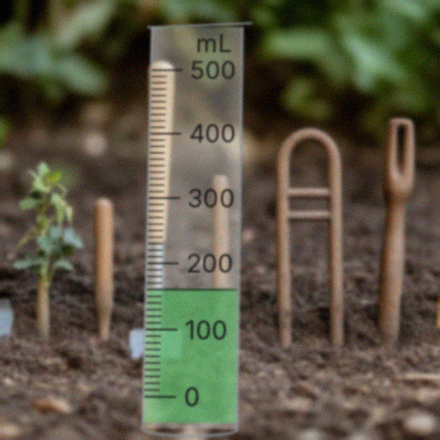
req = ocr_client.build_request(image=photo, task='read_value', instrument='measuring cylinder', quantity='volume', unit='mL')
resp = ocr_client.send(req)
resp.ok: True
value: 160 mL
